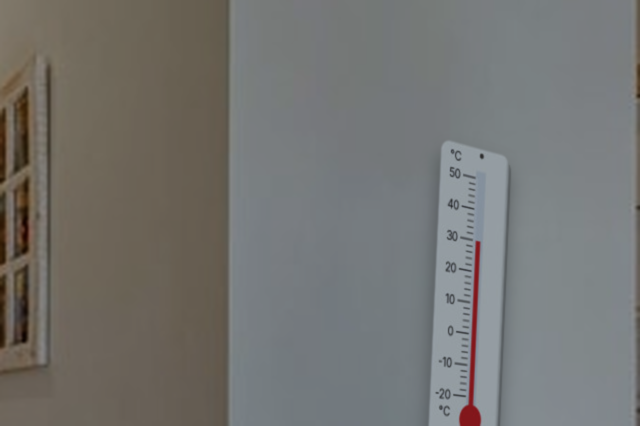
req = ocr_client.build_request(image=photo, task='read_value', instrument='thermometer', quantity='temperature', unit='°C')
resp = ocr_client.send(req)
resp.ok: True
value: 30 °C
